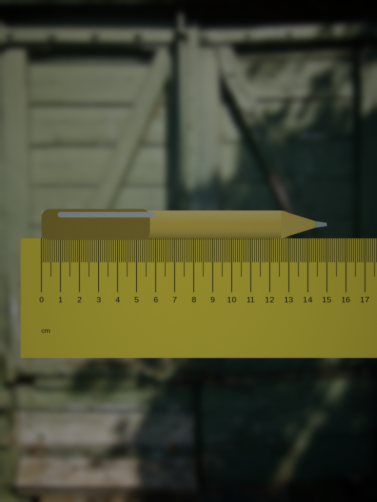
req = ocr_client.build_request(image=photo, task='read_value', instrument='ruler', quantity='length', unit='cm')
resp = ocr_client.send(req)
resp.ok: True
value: 15 cm
